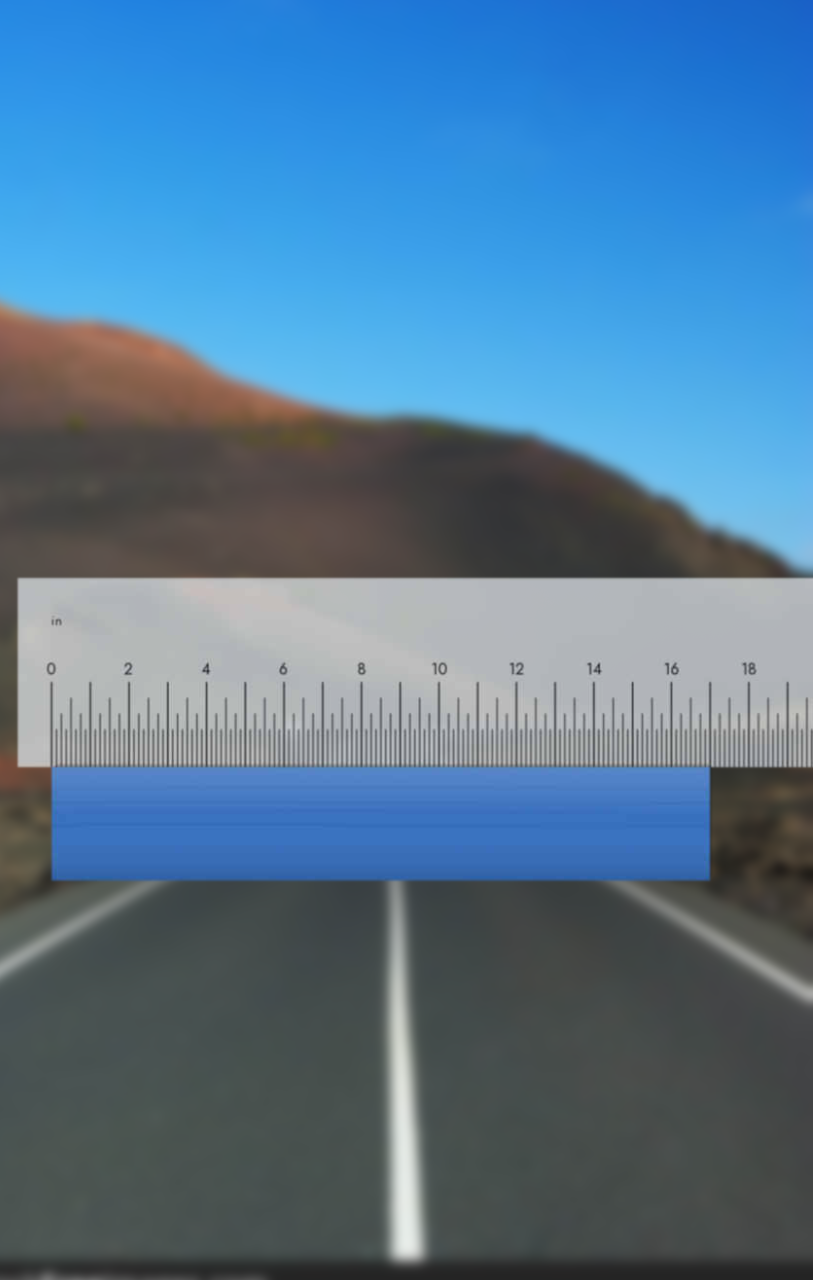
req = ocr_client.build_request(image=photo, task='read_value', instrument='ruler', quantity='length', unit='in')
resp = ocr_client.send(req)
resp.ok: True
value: 17 in
